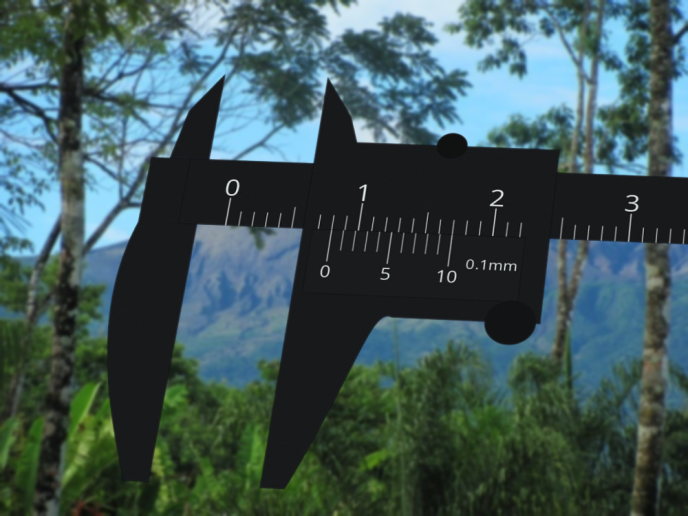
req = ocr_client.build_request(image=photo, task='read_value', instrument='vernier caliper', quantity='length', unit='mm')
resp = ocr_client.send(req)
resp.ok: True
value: 8.0 mm
